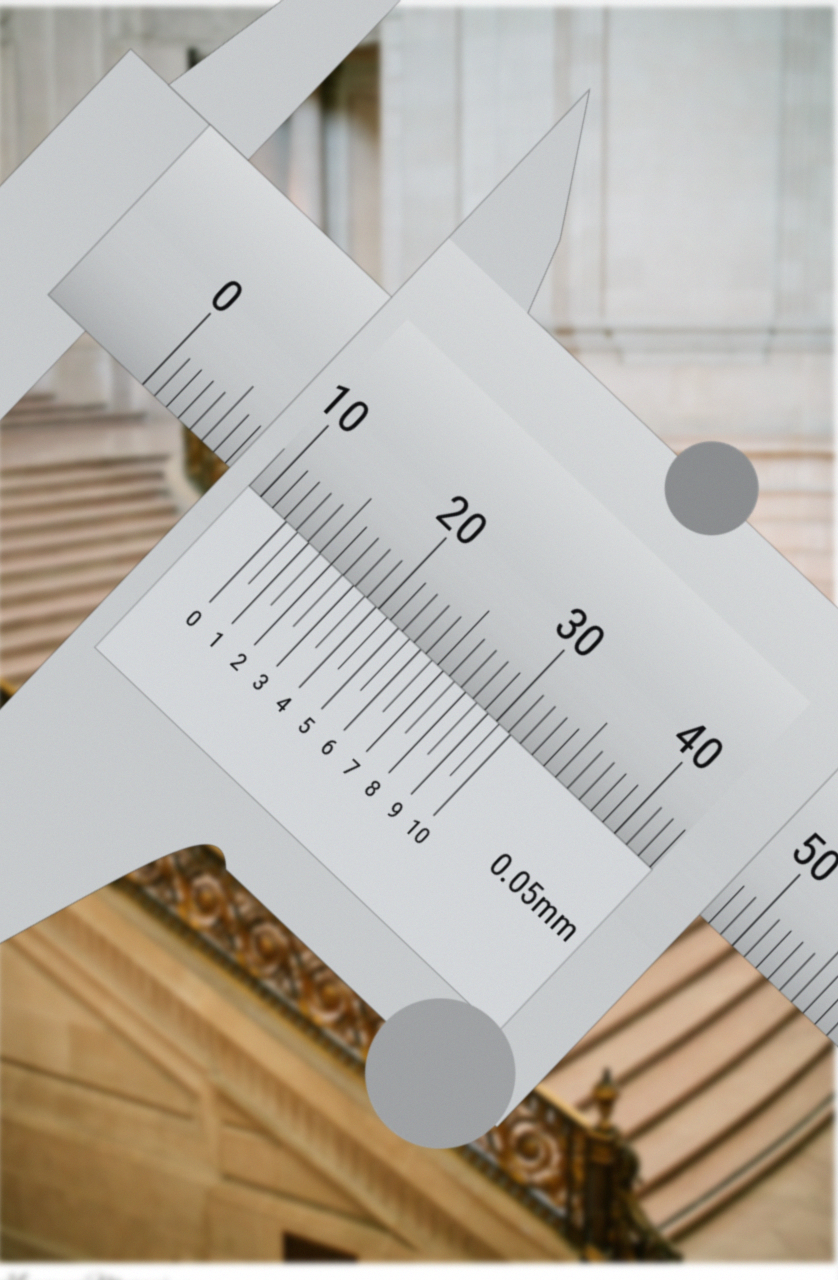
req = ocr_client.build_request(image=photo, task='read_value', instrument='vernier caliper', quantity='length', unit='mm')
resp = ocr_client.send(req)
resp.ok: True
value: 12.2 mm
